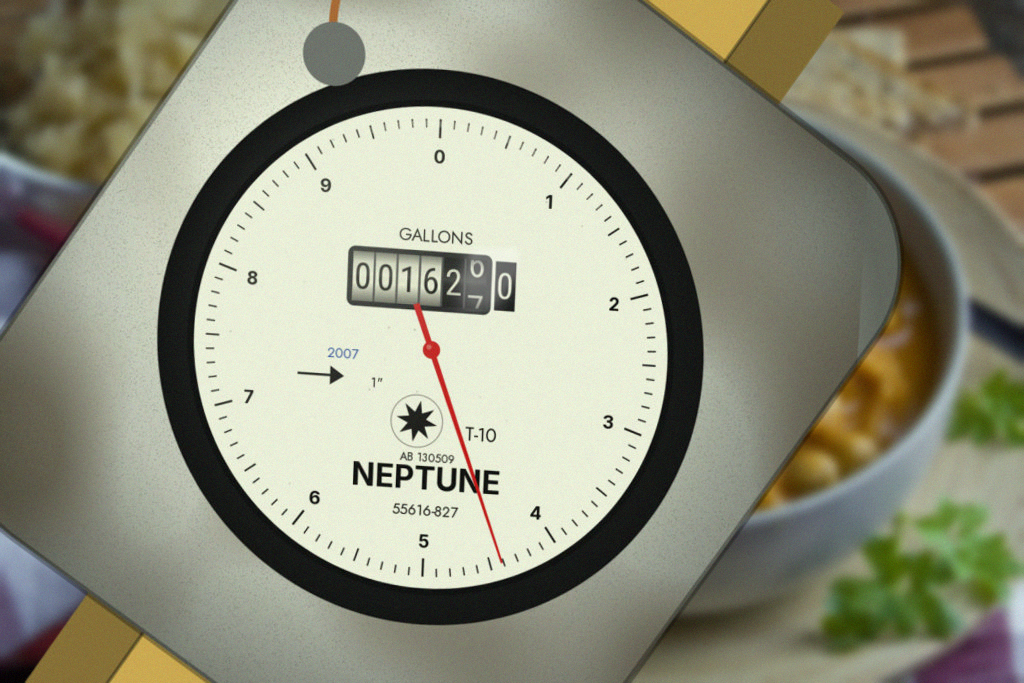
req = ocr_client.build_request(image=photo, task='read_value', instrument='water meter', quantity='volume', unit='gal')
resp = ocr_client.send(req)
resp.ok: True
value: 16264.4 gal
